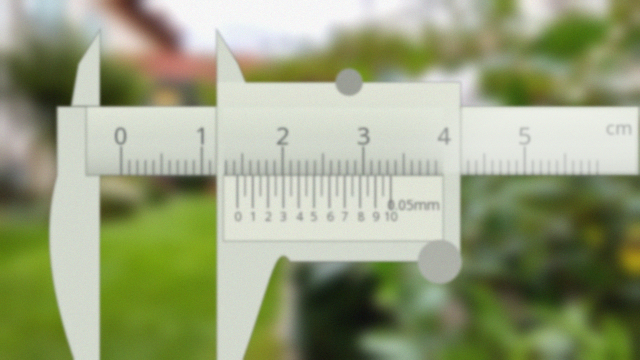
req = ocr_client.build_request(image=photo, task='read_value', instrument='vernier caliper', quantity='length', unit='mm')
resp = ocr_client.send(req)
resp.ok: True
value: 14.4 mm
